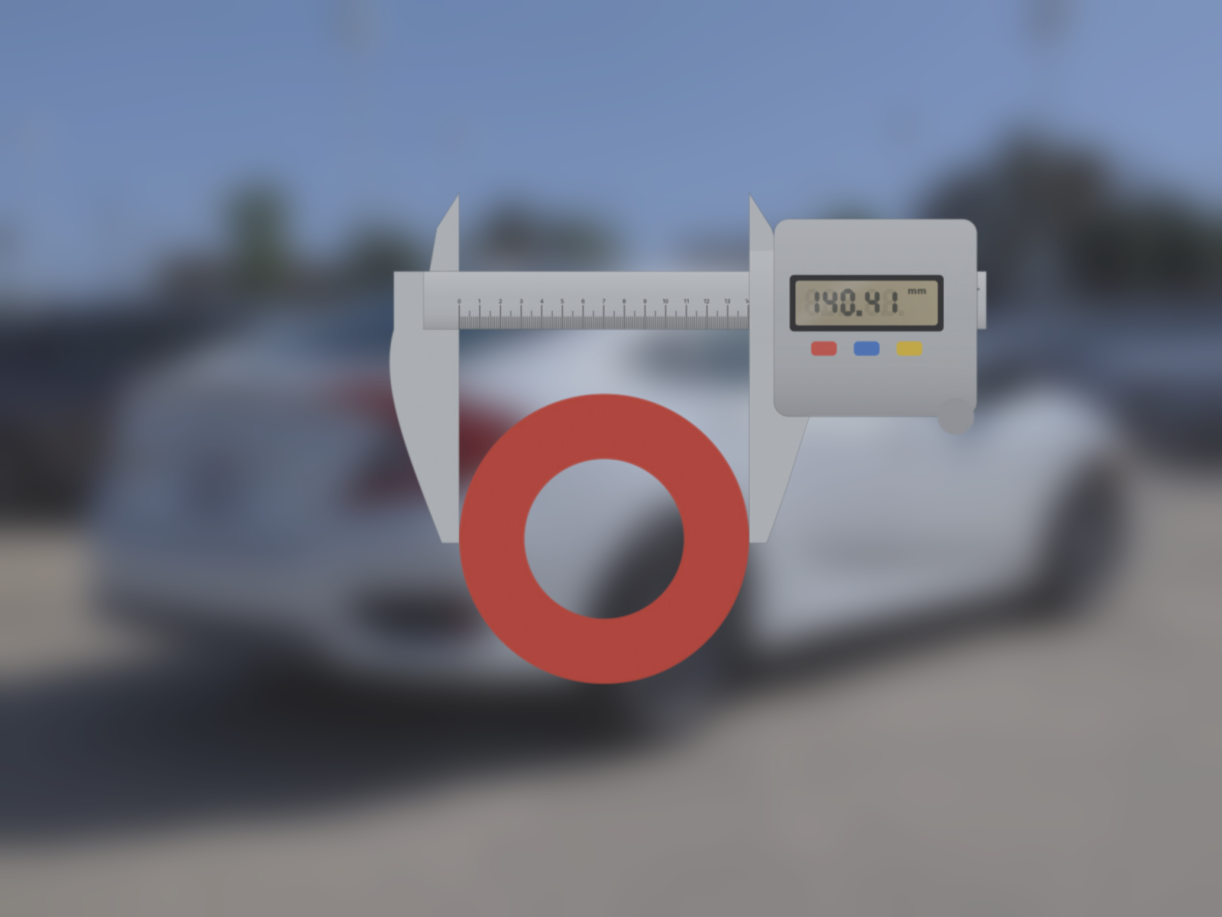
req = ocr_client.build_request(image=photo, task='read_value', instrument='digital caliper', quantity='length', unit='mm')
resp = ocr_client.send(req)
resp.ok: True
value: 140.41 mm
